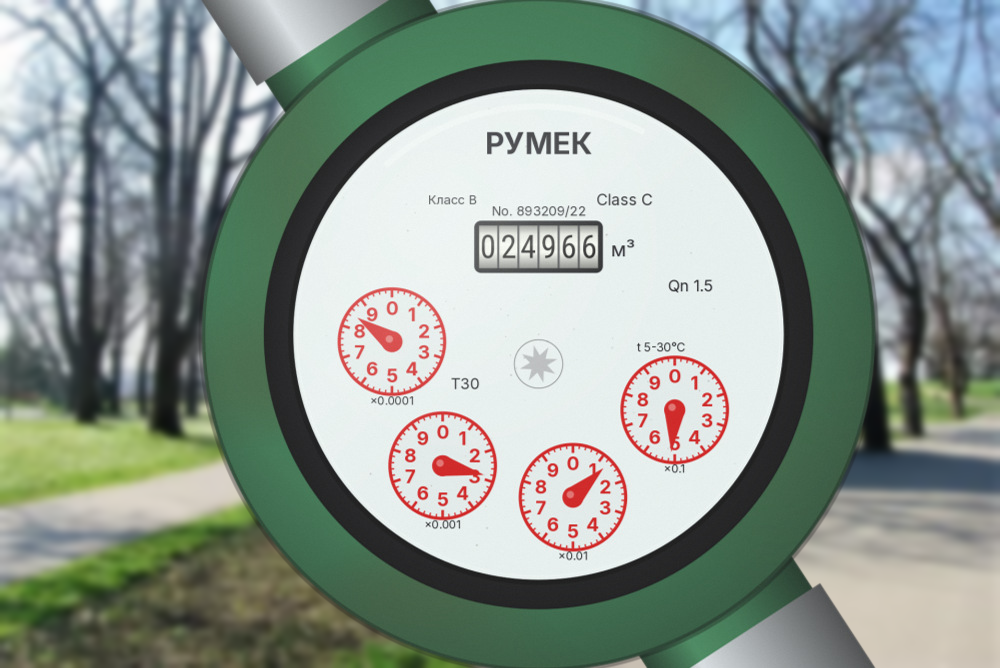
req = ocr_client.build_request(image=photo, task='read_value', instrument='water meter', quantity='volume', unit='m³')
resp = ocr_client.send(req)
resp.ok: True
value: 24966.5128 m³
